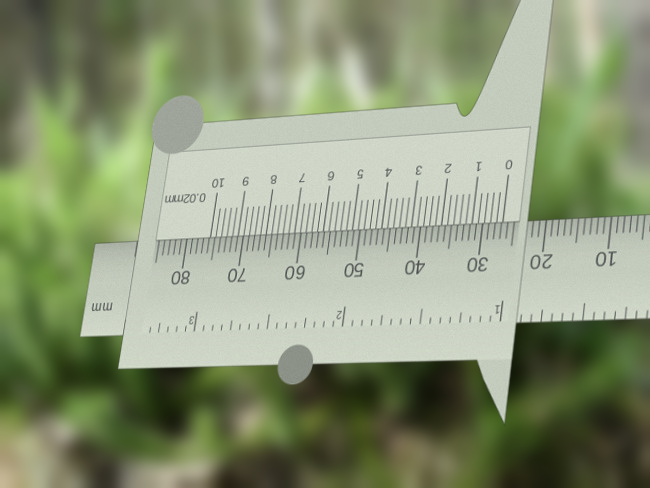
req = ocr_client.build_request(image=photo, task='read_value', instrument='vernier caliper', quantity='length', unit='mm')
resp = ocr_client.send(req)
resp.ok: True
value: 26.8 mm
